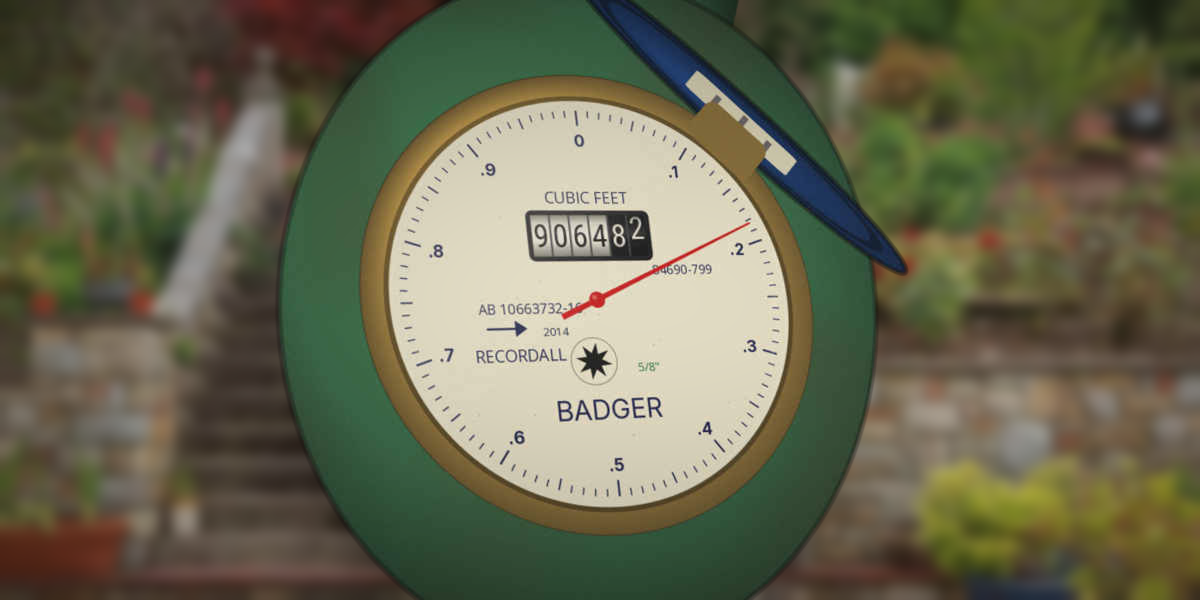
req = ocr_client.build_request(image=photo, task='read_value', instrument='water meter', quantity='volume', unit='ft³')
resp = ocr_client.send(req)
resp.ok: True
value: 906482.18 ft³
